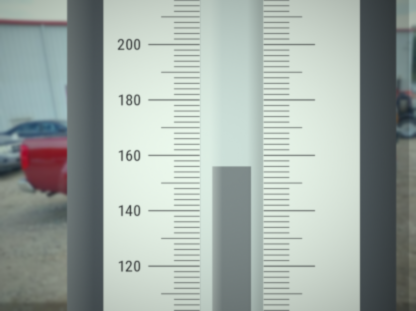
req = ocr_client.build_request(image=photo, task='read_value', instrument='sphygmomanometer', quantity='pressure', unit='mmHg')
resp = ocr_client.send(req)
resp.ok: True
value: 156 mmHg
